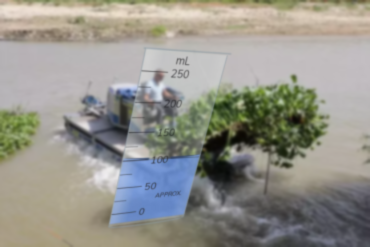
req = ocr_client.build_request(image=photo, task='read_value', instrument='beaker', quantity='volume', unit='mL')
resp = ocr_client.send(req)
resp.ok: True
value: 100 mL
